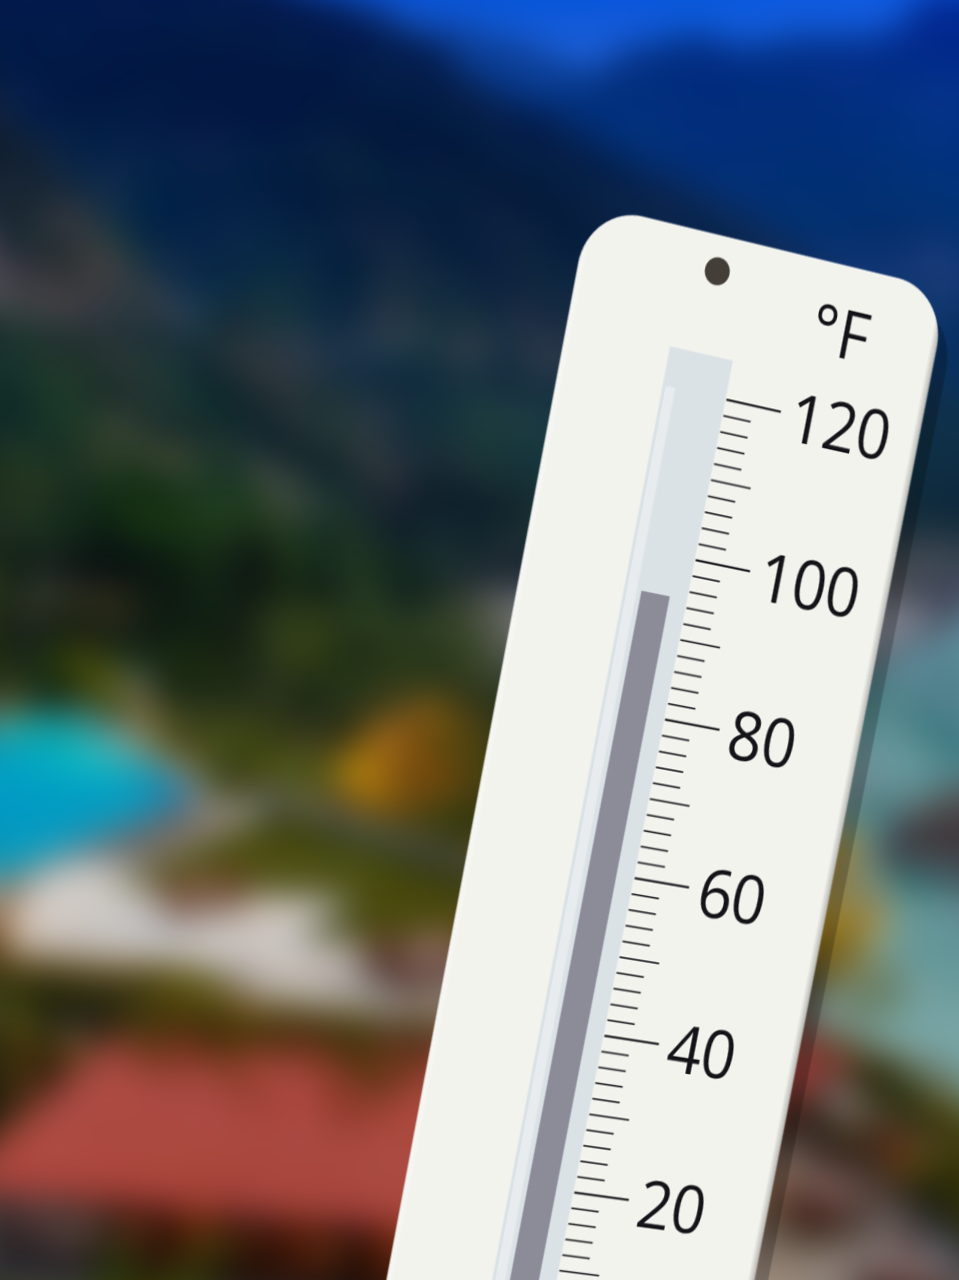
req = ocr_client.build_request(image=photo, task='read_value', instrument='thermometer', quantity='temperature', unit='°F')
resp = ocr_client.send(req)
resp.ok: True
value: 95 °F
